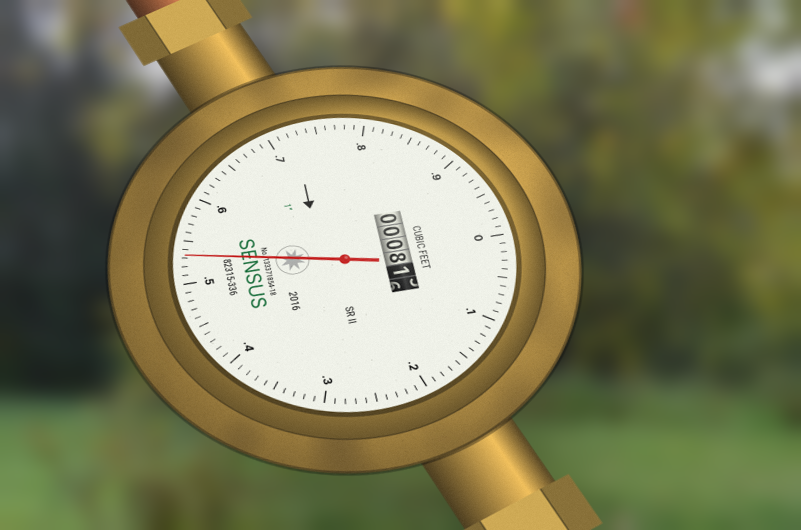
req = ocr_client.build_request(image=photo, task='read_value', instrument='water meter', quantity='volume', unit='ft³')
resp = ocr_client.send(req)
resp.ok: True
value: 815.53 ft³
